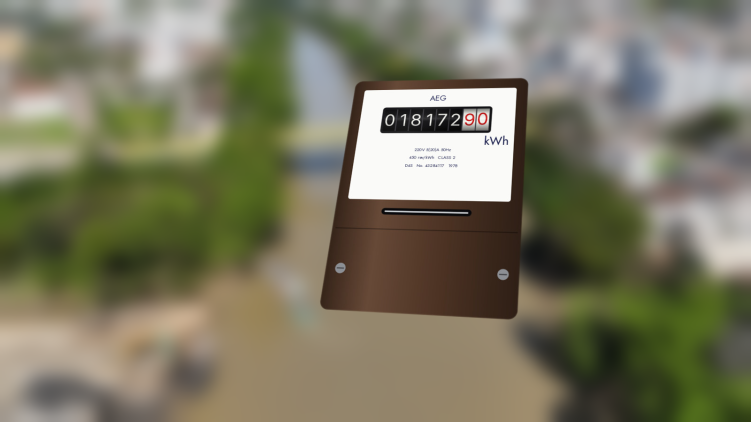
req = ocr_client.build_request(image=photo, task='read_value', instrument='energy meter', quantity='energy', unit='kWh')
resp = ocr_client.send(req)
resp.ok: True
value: 18172.90 kWh
